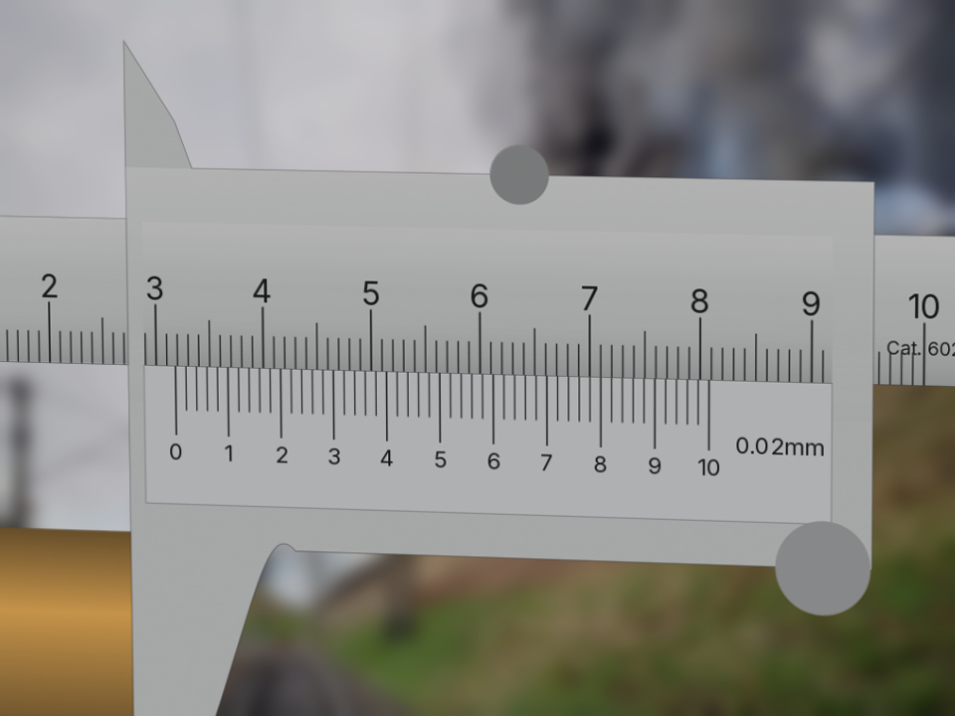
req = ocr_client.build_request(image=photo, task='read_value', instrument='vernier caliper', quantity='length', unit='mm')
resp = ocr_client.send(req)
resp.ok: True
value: 31.8 mm
